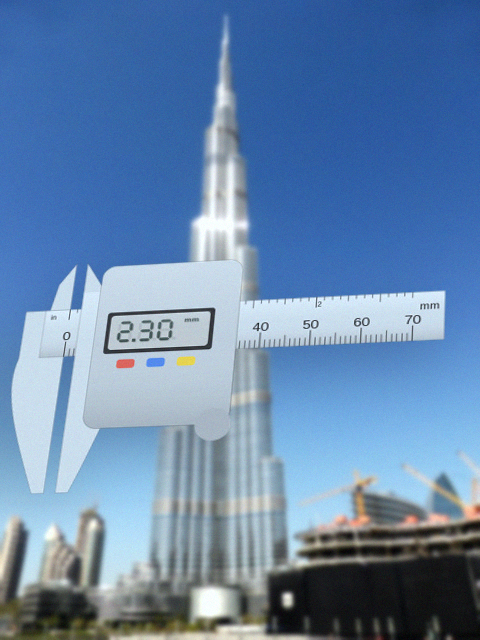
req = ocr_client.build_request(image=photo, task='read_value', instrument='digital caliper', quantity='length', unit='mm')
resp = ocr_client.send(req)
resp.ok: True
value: 2.30 mm
